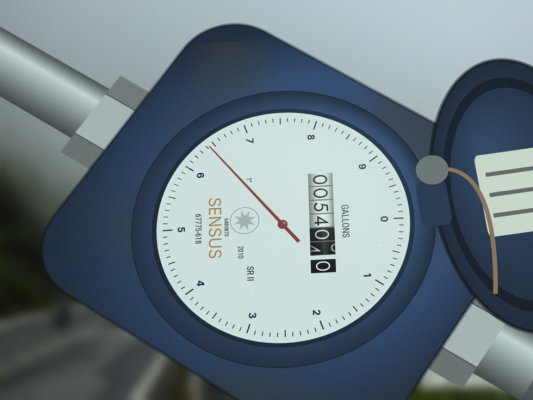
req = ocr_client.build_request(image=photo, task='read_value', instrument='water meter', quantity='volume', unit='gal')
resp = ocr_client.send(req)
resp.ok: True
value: 54036.4 gal
